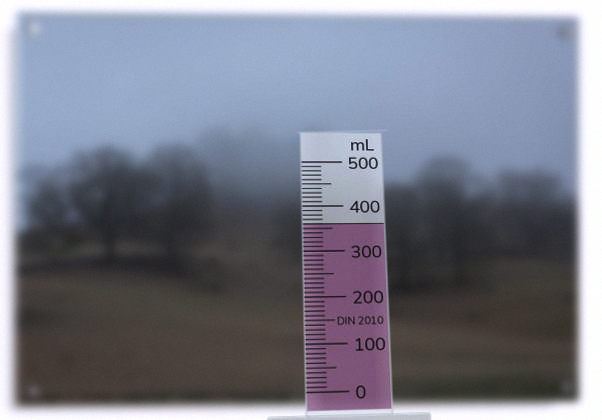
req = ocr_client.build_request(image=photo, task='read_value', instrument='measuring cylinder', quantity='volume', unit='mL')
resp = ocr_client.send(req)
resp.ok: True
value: 360 mL
